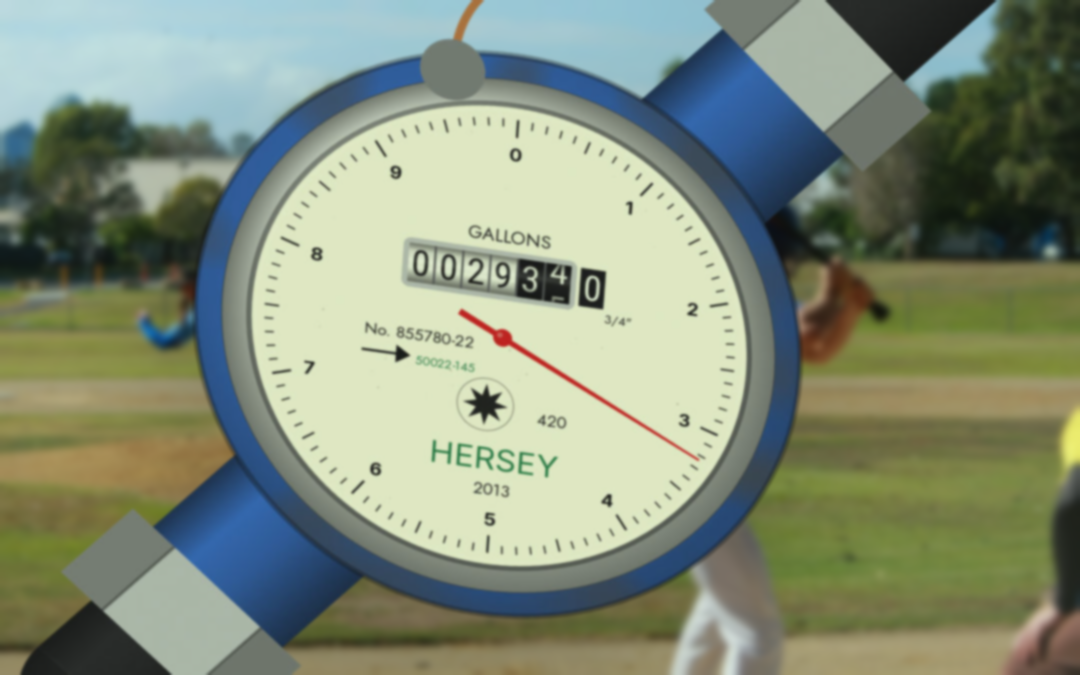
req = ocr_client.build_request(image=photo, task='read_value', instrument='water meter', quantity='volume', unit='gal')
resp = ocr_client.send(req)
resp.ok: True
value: 29343.2 gal
